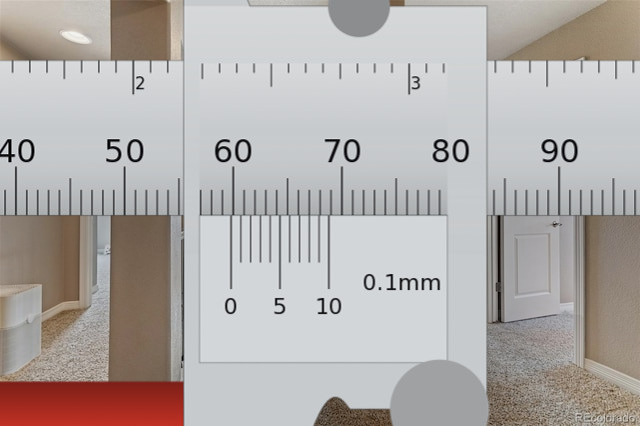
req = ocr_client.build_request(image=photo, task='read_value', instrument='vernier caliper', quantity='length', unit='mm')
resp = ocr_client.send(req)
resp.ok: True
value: 59.8 mm
